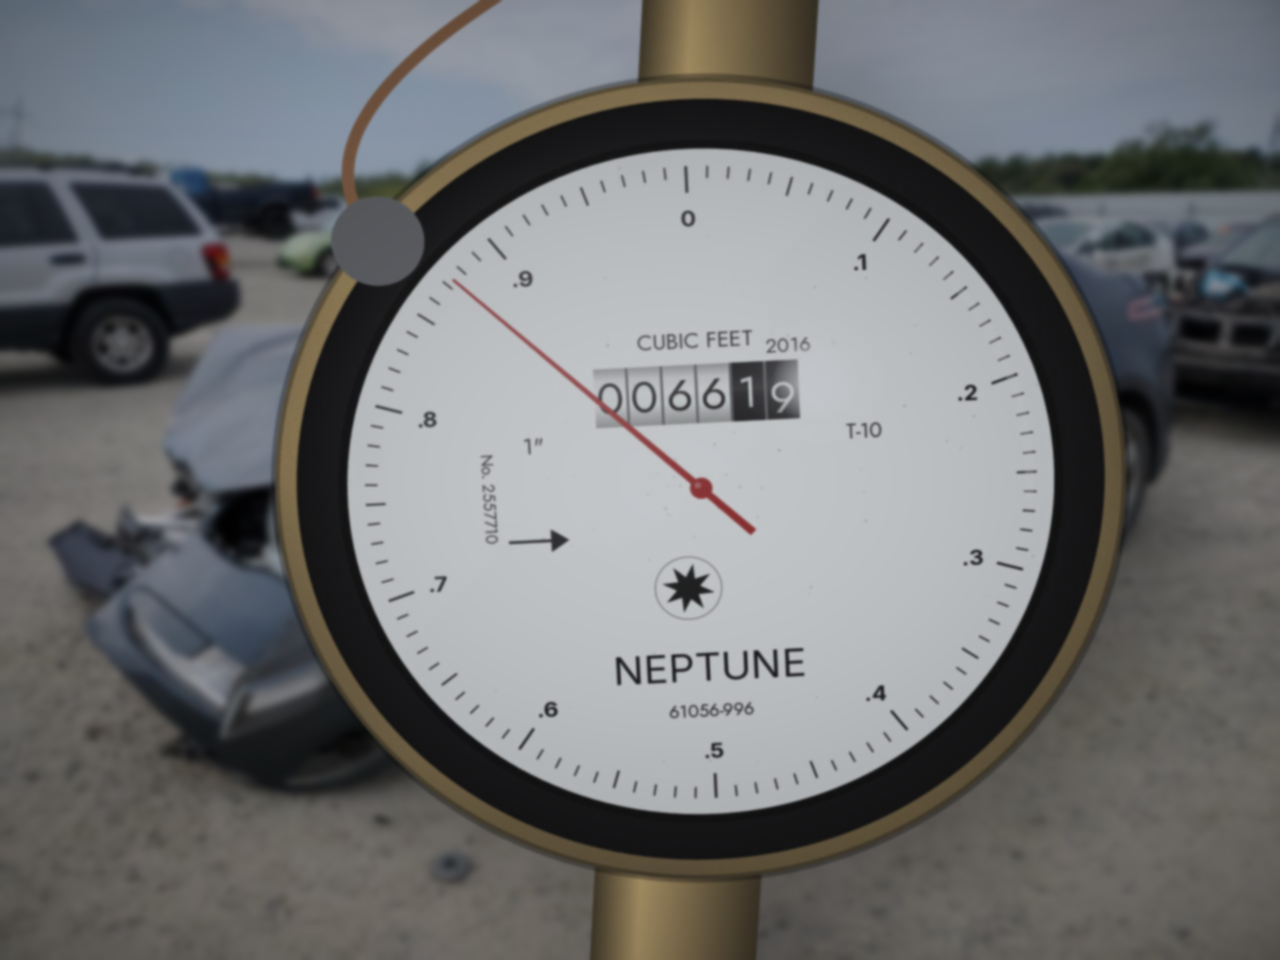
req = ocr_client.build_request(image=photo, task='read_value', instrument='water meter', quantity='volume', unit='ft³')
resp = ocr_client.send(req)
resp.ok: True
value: 6618.87 ft³
